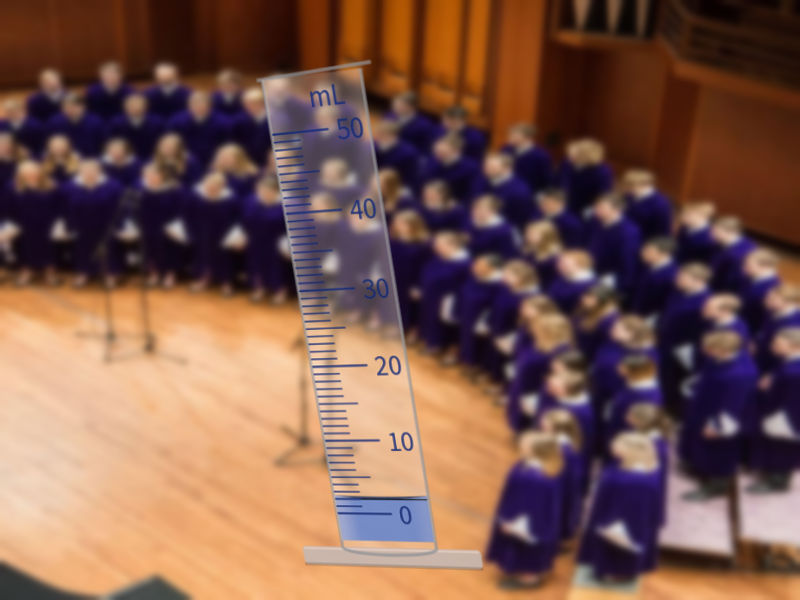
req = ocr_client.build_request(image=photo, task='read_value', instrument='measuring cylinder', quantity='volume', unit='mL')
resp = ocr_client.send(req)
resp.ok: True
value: 2 mL
